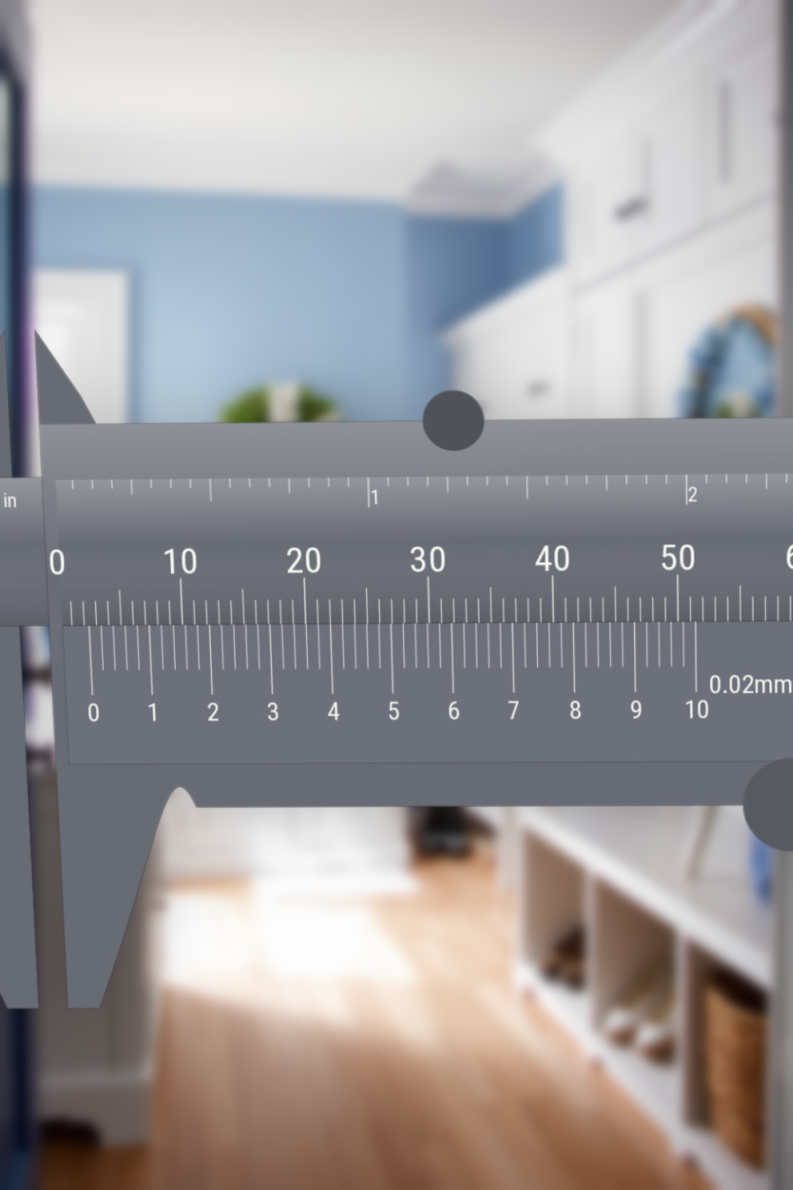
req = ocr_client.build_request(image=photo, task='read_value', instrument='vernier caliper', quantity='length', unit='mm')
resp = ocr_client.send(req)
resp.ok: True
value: 2.4 mm
